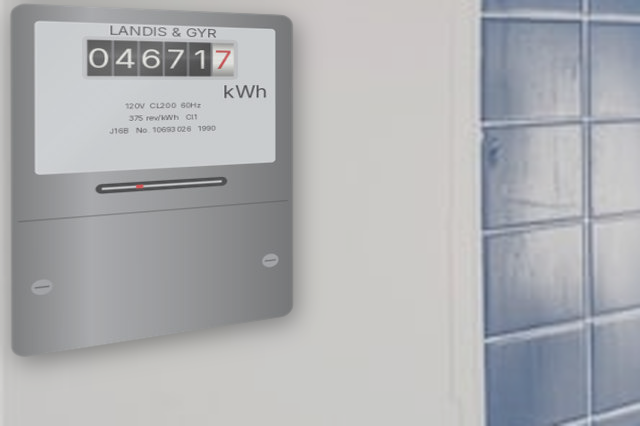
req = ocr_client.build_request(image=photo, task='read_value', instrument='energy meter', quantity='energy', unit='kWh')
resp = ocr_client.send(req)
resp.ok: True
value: 4671.7 kWh
